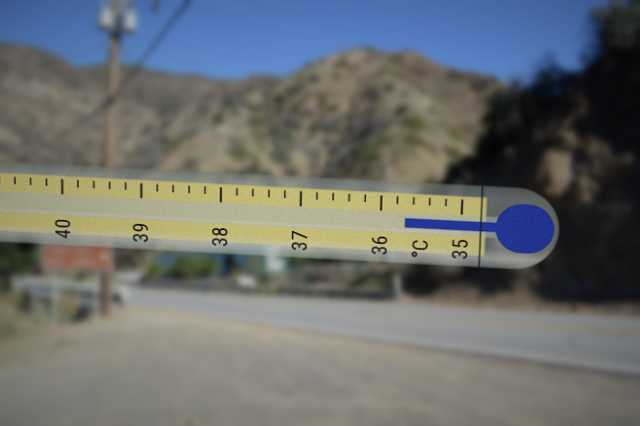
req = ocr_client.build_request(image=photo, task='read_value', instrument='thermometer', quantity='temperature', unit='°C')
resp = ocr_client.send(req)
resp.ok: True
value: 35.7 °C
